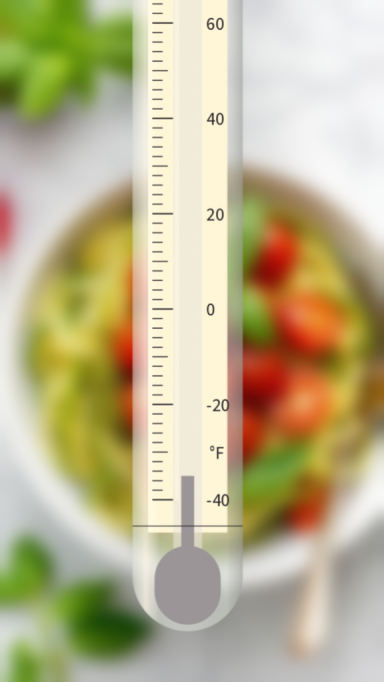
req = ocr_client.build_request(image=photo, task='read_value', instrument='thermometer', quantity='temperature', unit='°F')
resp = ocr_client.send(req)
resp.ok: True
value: -35 °F
